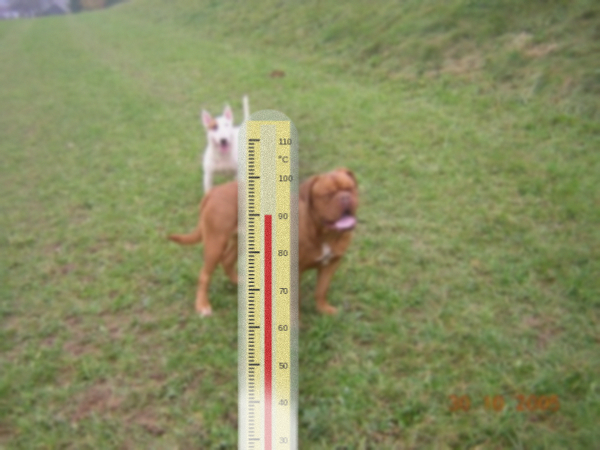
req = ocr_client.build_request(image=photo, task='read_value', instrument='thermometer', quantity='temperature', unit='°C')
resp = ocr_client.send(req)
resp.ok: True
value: 90 °C
